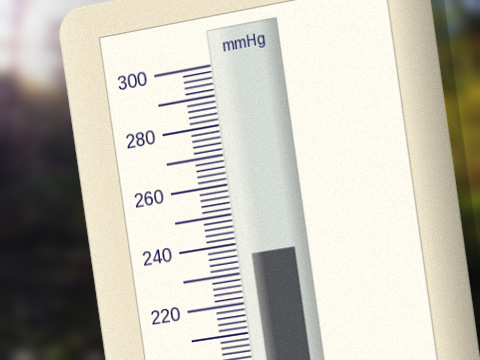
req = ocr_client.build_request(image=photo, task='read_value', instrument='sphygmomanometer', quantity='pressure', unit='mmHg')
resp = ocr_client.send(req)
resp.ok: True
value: 236 mmHg
